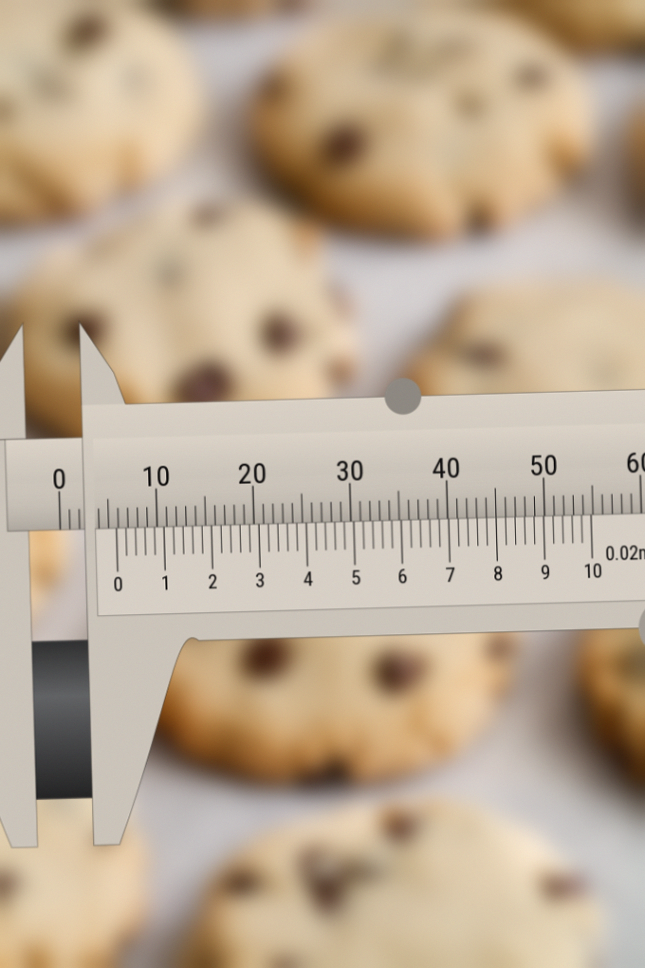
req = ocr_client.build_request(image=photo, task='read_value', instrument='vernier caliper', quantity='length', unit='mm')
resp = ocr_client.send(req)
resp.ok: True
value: 5.8 mm
